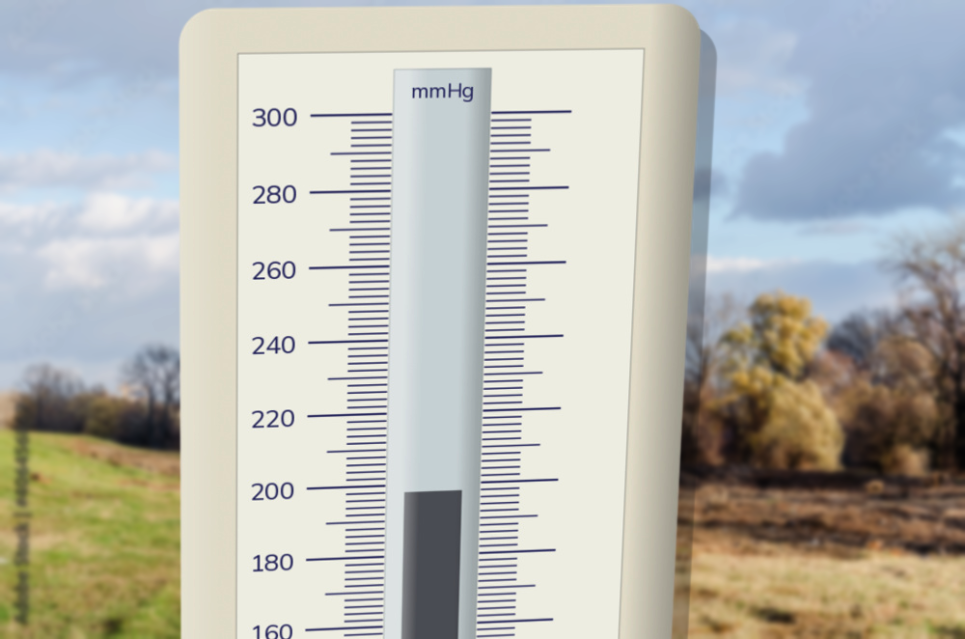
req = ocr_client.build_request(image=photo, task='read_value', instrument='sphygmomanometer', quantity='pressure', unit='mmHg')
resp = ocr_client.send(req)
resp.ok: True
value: 198 mmHg
